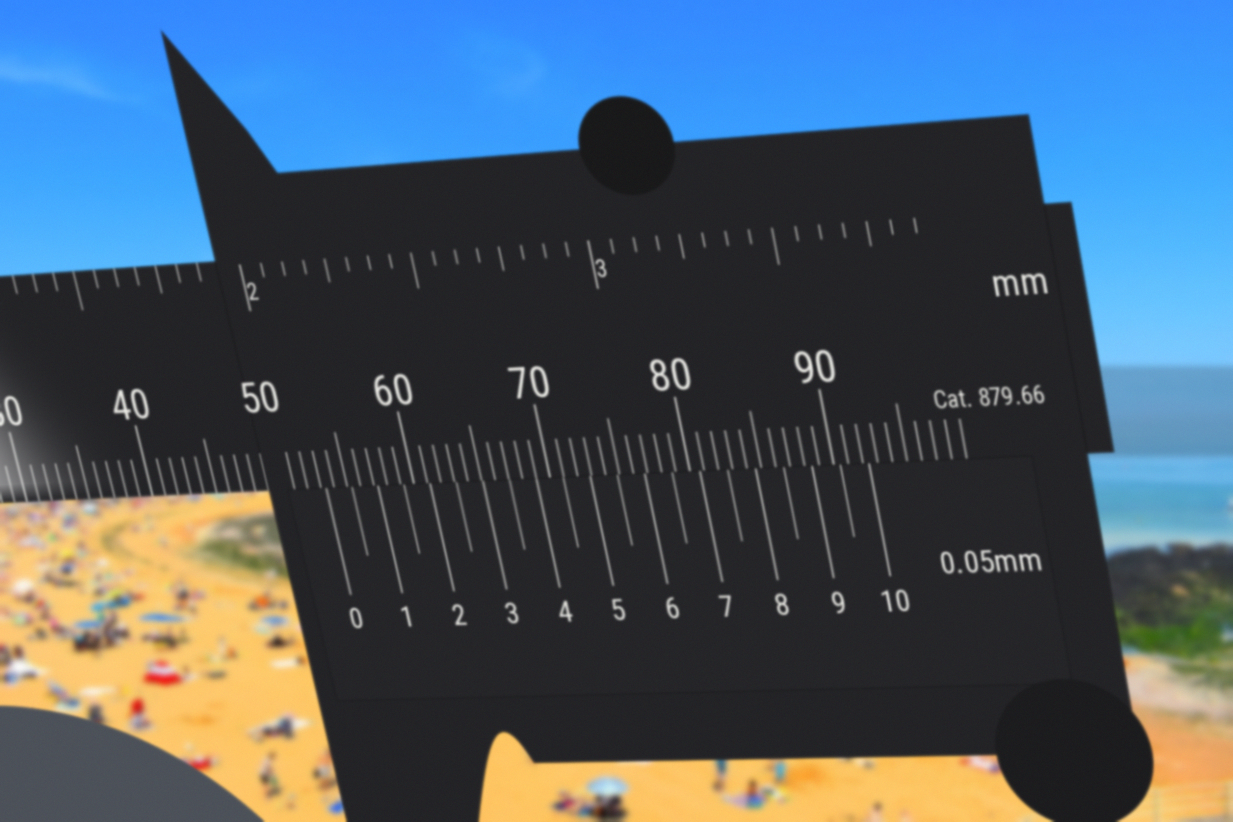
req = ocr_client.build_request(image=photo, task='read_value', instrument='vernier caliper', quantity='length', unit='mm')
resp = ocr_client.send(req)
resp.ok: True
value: 53.4 mm
